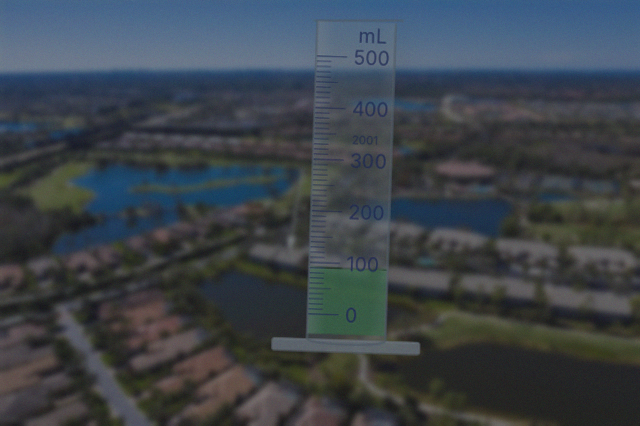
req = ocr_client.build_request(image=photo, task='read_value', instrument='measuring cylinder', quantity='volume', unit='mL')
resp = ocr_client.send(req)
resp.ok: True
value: 90 mL
